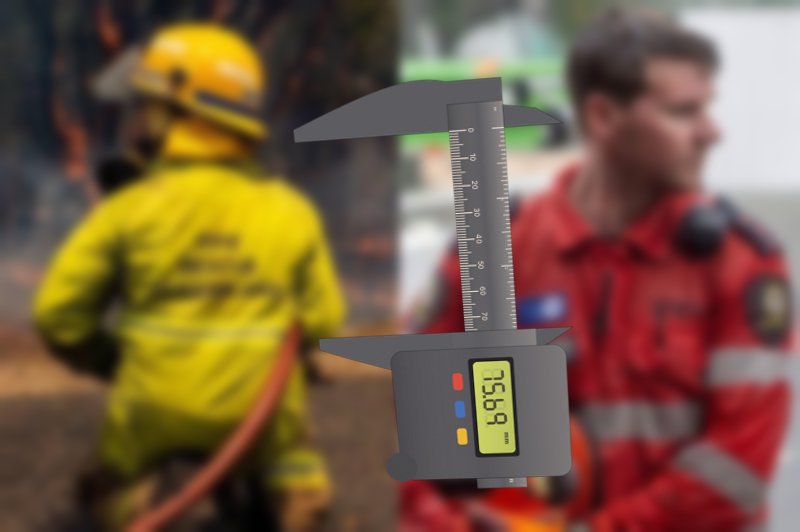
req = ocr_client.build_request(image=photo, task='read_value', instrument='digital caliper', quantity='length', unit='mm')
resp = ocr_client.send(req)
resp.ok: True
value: 75.69 mm
